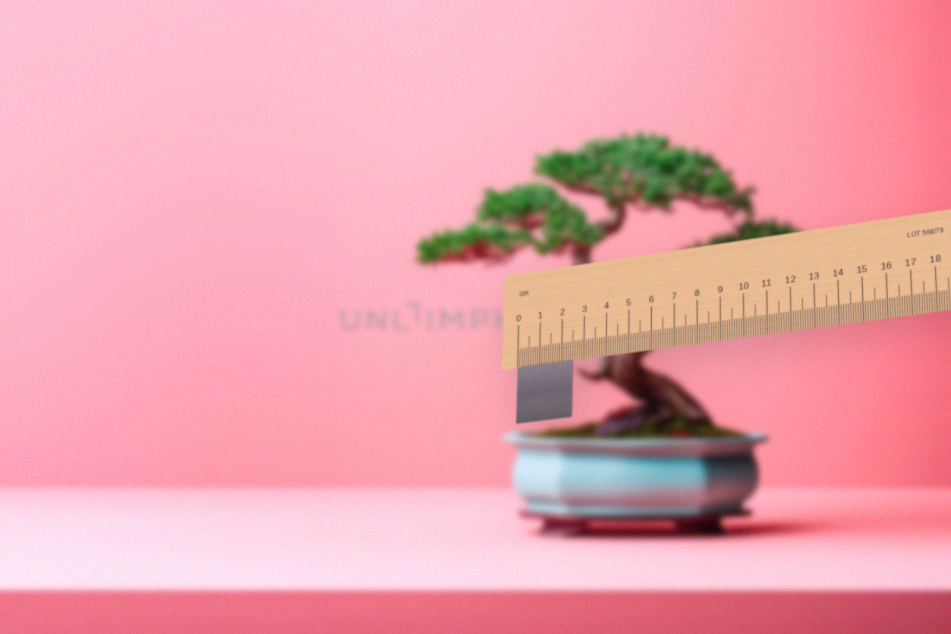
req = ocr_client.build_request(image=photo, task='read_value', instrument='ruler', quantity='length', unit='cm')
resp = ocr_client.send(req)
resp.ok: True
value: 2.5 cm
